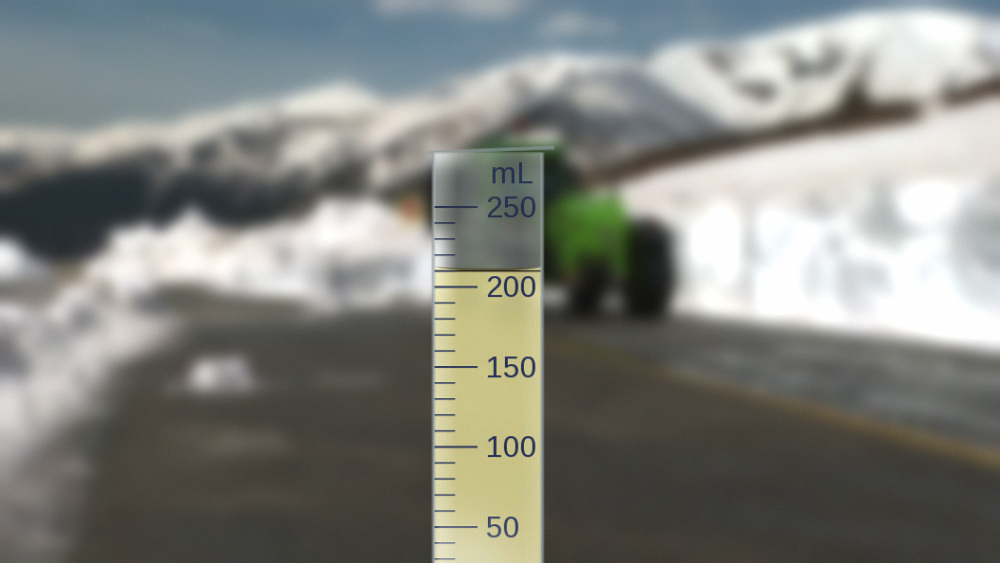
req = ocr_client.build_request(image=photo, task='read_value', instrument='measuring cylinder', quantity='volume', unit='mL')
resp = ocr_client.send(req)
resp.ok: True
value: 210 mL
